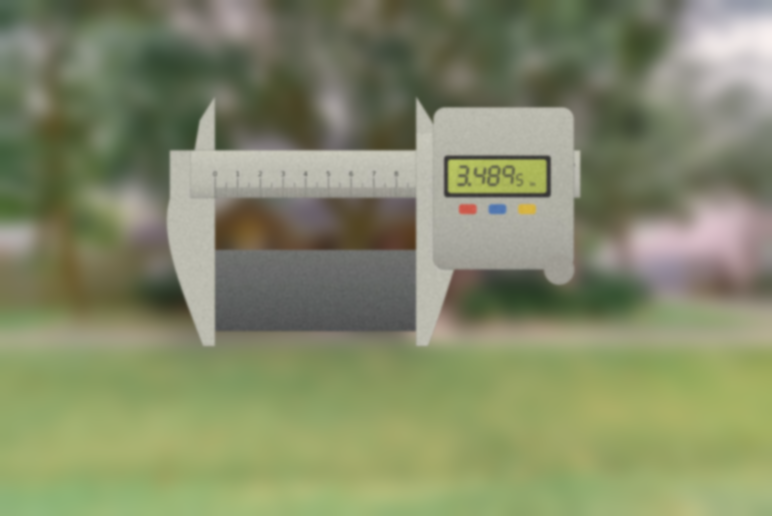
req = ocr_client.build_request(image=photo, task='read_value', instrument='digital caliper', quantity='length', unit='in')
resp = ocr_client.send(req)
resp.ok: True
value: 3.4895 in
